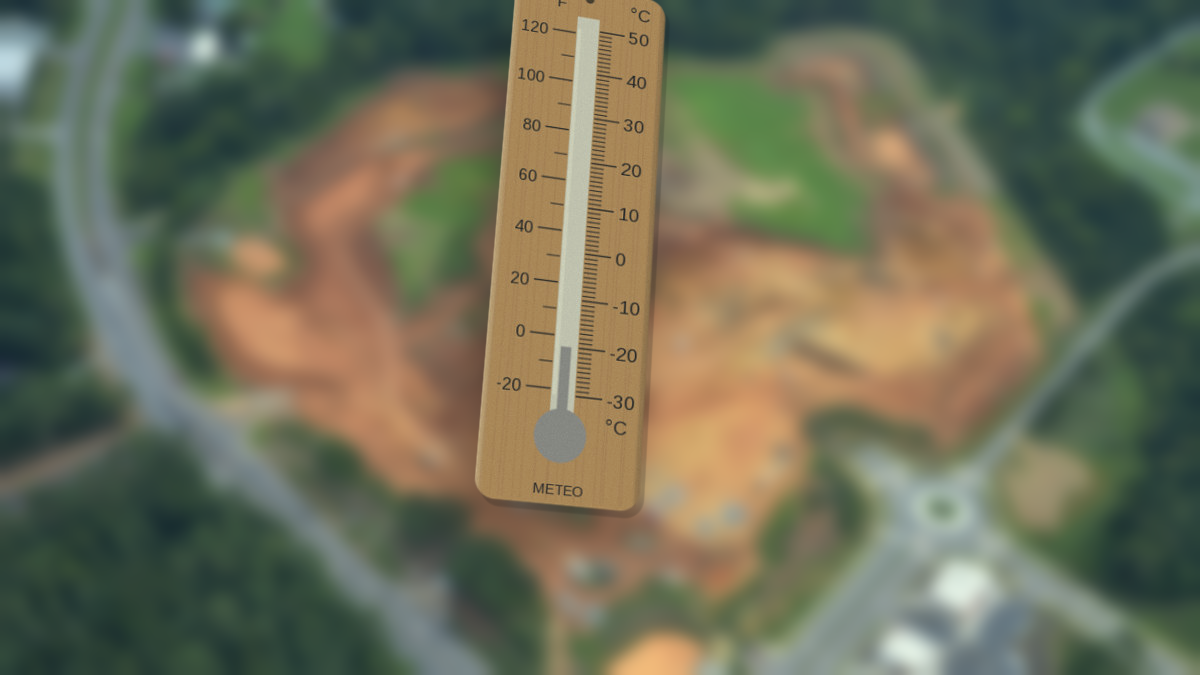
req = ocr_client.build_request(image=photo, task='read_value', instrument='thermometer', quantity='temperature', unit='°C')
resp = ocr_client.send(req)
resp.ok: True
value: -20 °C
